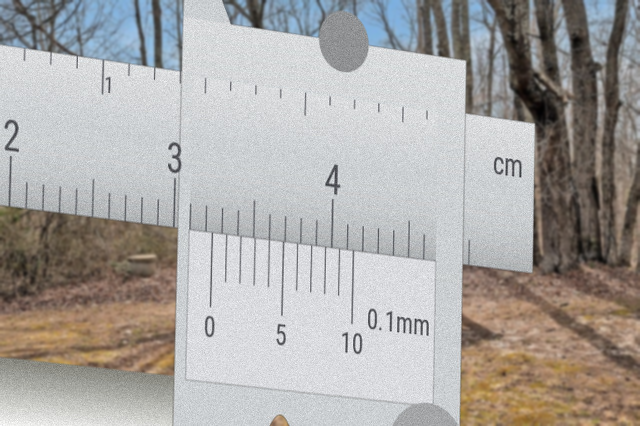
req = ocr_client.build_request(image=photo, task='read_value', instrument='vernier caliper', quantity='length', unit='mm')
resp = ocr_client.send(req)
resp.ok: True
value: 32.4 mm
